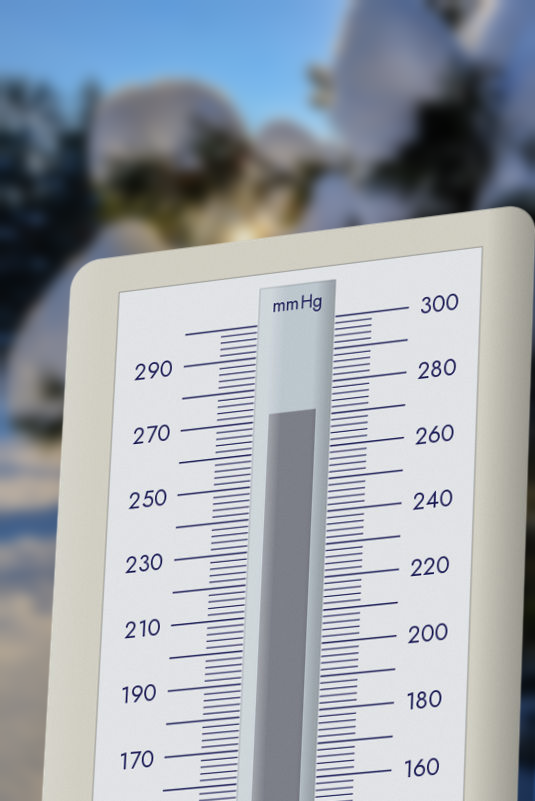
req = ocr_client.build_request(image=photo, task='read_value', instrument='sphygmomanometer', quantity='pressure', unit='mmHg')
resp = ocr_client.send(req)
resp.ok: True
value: 272 mmHg
